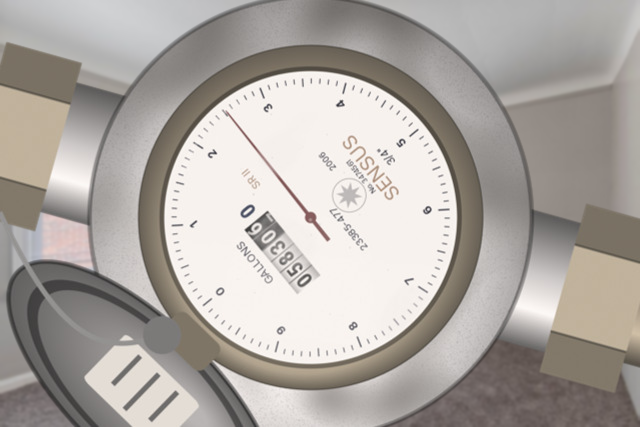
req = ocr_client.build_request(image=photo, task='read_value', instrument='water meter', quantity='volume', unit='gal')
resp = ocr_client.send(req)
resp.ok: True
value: 583062.5 gal
